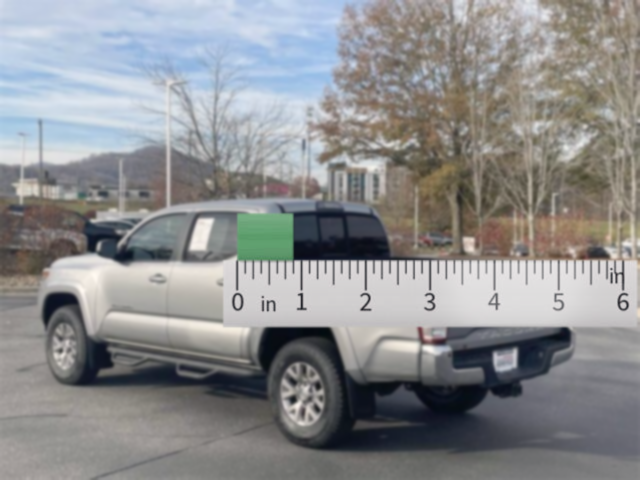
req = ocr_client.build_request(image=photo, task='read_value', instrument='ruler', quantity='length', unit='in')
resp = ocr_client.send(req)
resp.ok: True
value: 0.875 in
